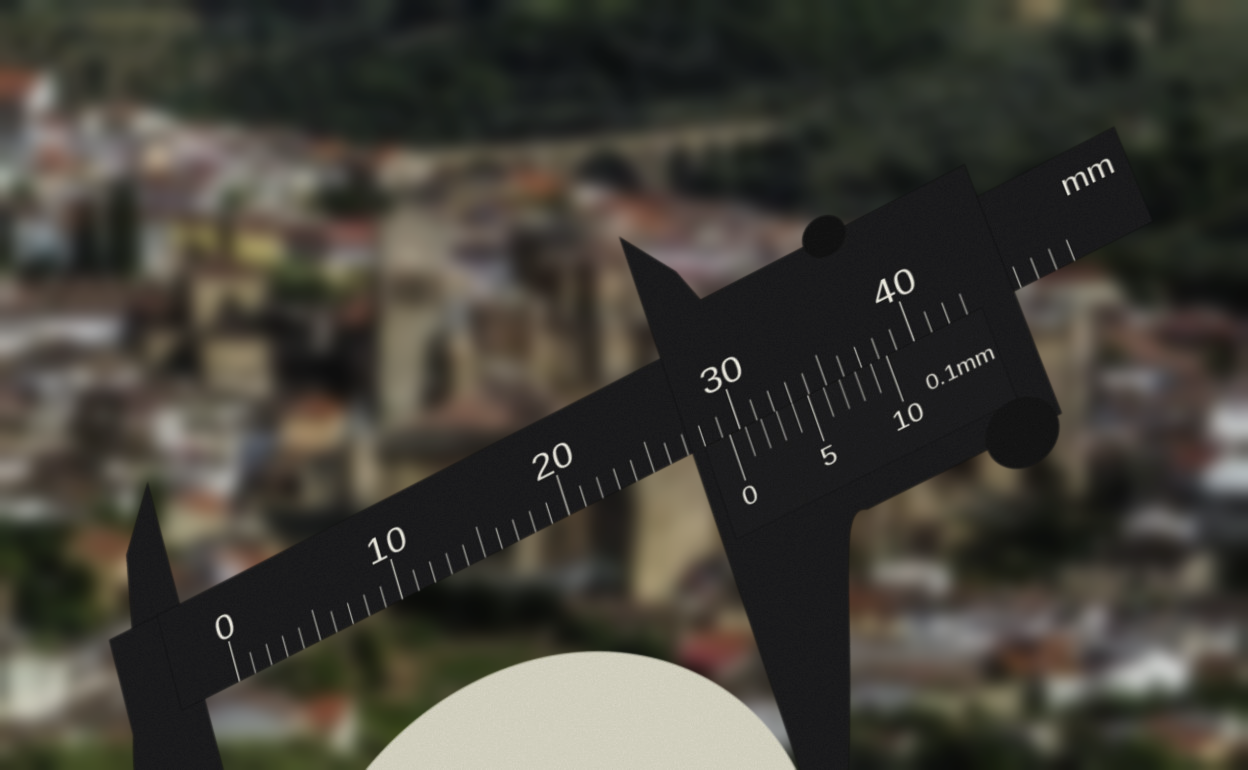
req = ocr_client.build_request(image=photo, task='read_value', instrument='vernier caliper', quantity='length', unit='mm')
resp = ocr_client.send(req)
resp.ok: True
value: 29.4 mm
